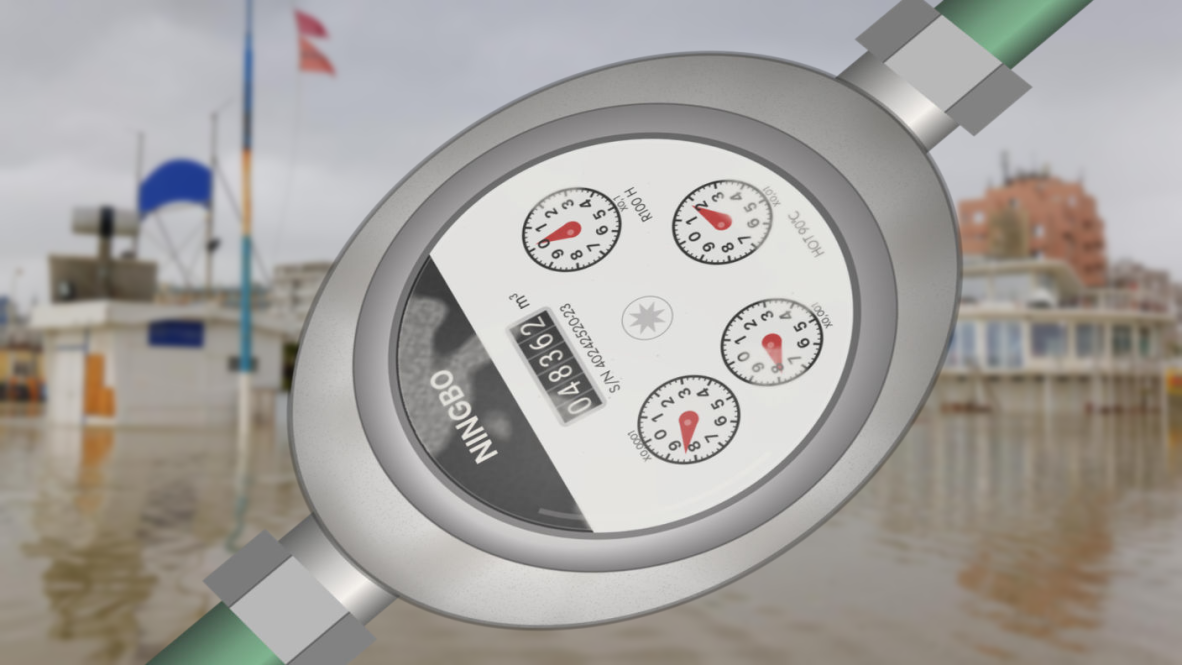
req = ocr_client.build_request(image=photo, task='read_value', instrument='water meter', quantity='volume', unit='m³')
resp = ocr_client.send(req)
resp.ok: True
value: 48362.0178 m³
